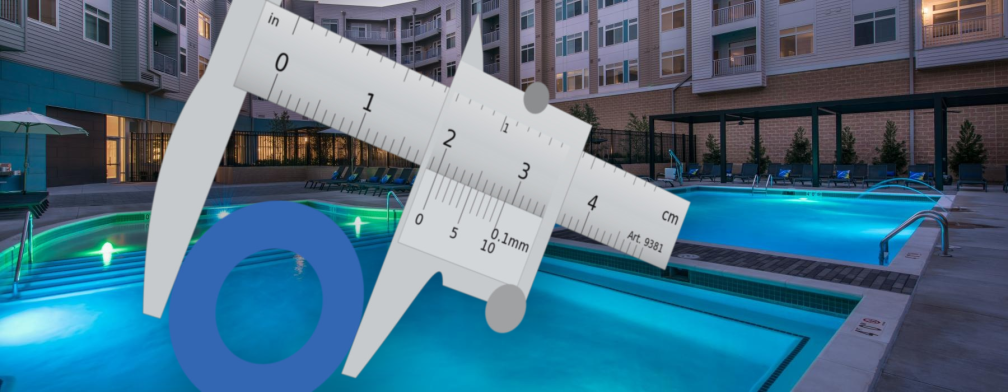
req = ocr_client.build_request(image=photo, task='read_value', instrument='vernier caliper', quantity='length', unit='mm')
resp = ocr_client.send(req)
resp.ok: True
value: 20.0 mm
